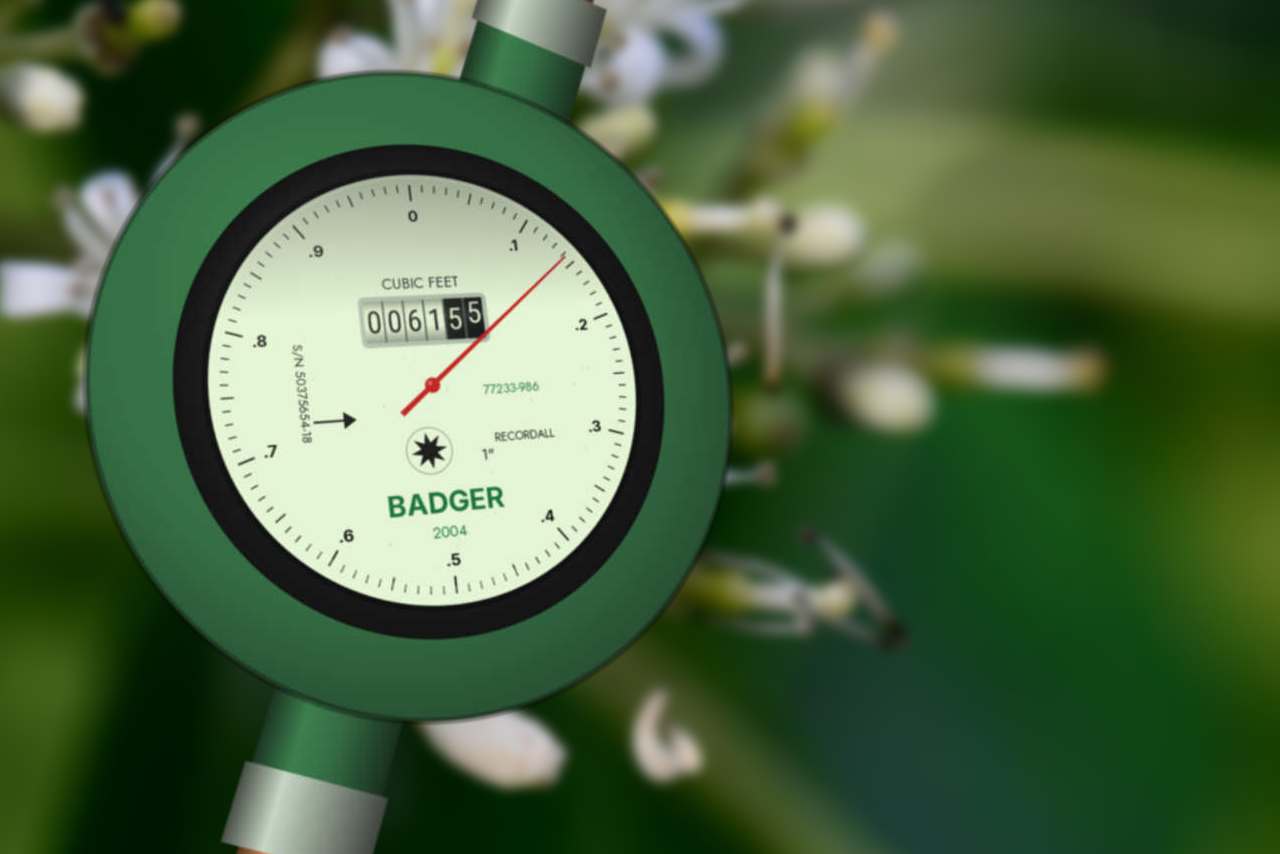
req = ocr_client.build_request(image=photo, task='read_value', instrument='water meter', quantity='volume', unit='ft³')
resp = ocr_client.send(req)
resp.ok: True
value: 6155.14 ft³
